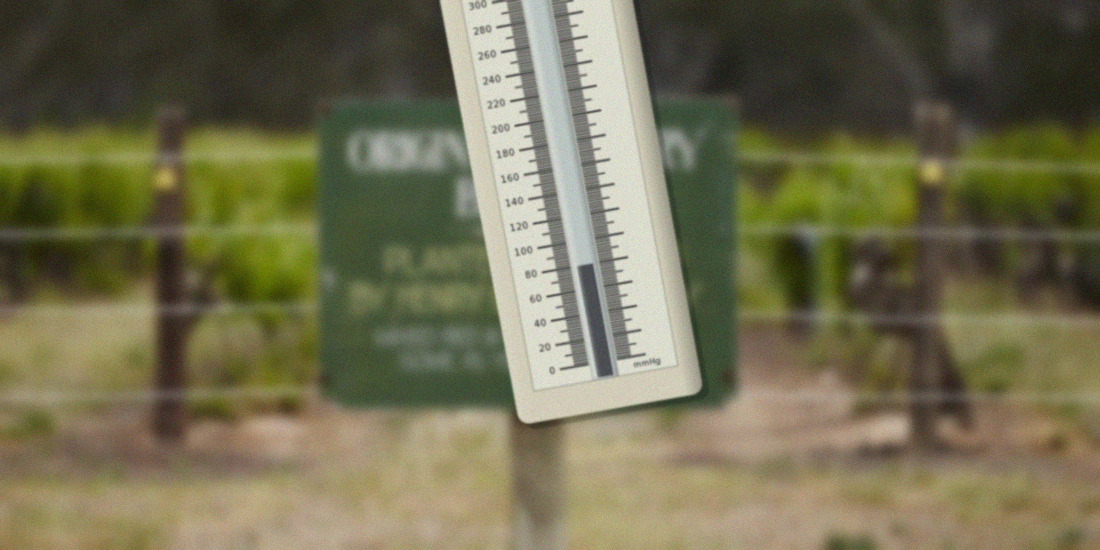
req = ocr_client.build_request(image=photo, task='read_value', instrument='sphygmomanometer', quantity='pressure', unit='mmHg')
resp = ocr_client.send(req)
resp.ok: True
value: 80 mmHg
